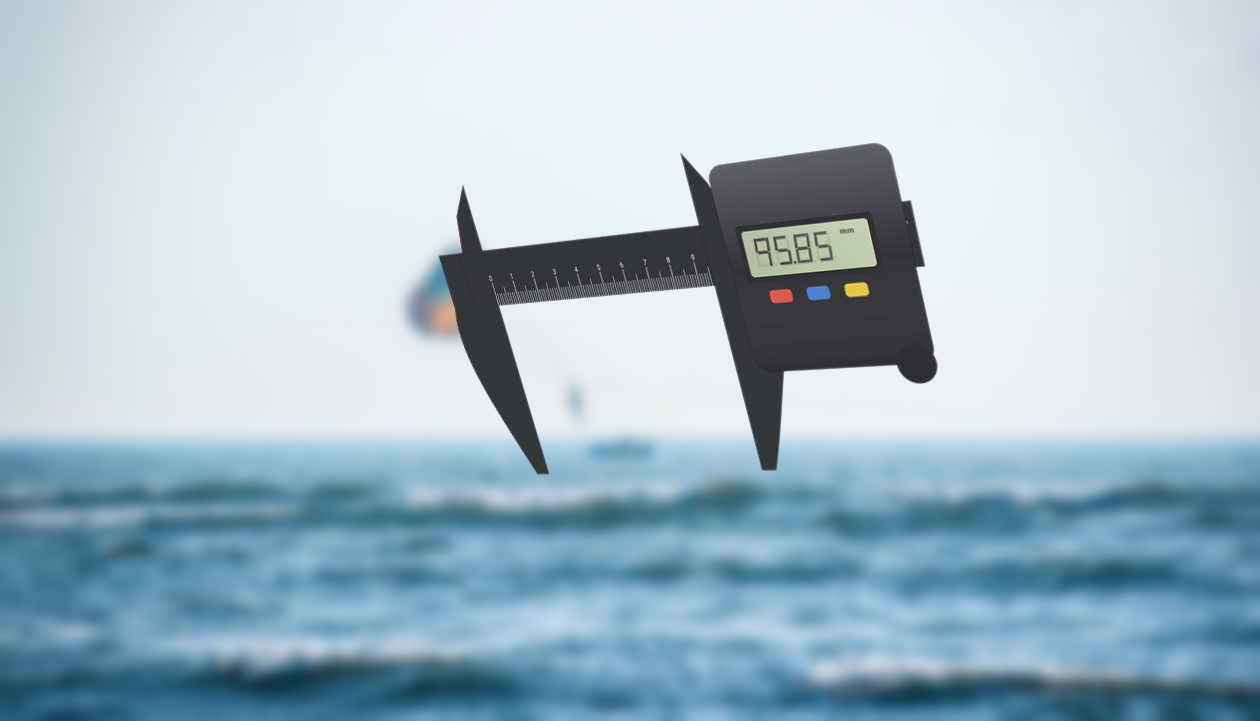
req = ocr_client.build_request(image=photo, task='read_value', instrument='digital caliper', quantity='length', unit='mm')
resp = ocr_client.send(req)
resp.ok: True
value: 95.85 mm
